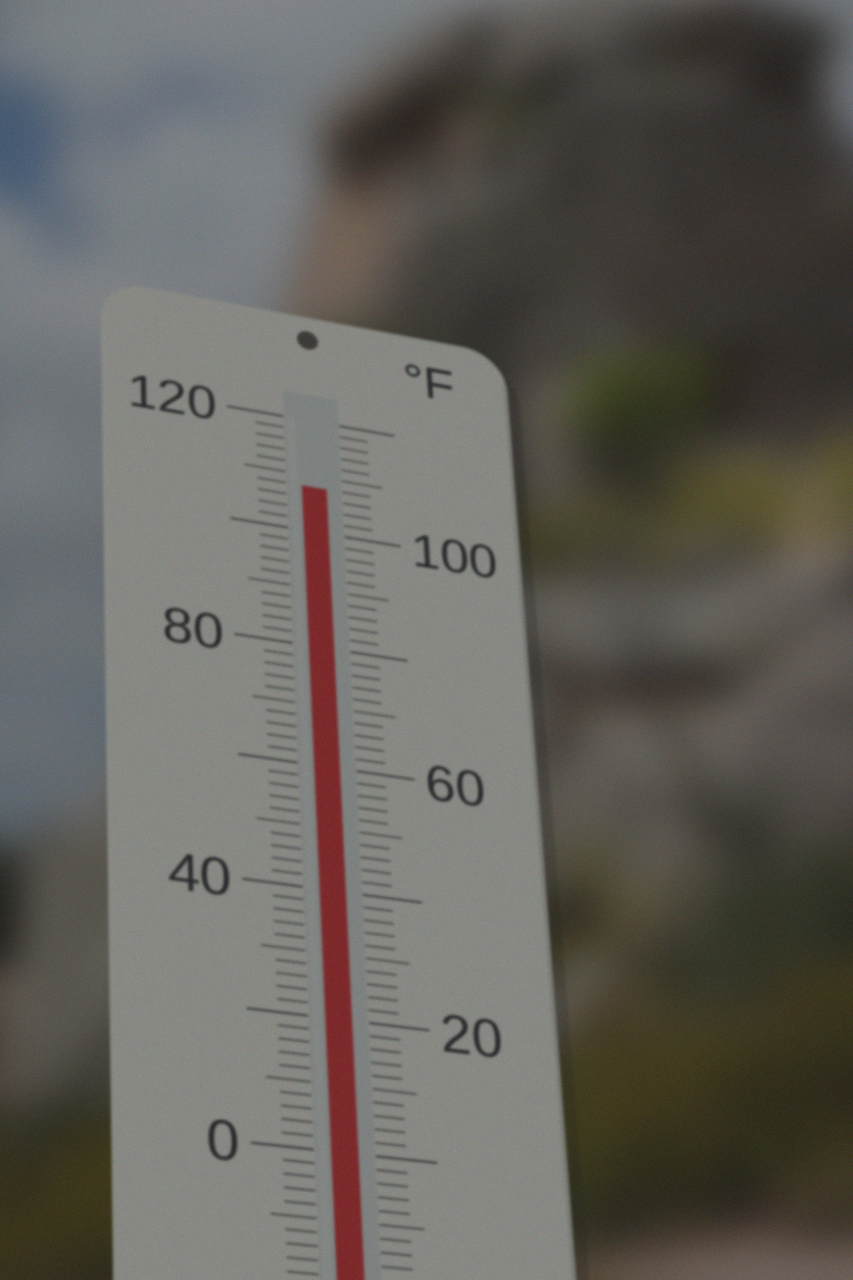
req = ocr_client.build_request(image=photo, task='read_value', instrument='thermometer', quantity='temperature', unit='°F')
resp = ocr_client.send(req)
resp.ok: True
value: 108 °F
